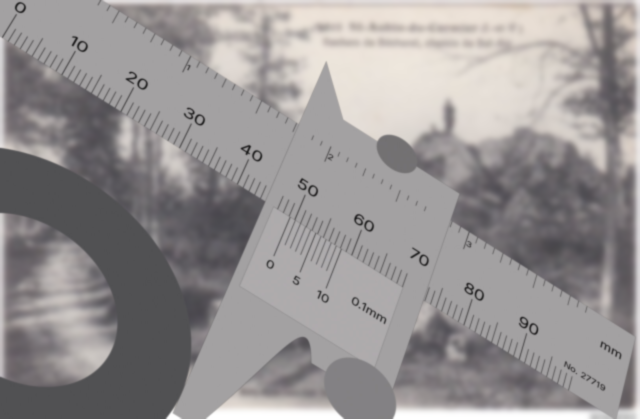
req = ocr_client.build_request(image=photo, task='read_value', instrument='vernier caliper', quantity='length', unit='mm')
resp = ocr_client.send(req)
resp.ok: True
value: 49.2 mm
